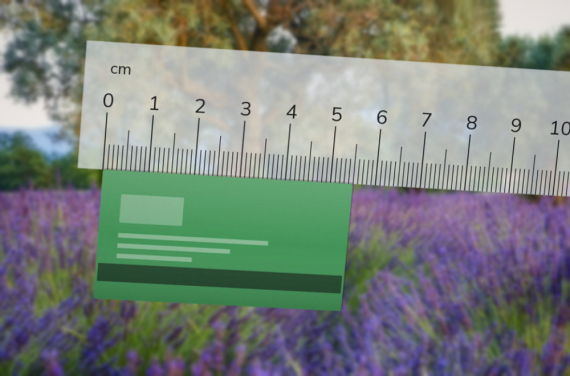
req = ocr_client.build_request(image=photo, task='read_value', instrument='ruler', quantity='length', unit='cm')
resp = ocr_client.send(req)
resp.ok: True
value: 5.5 cm
